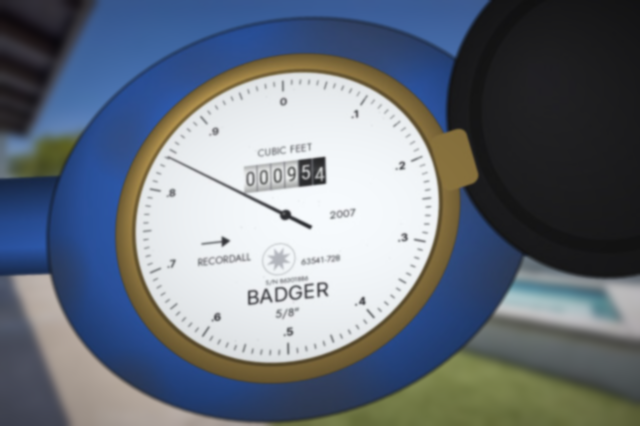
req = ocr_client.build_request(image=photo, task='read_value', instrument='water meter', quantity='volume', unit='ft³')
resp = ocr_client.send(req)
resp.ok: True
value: 953.84 ft³
